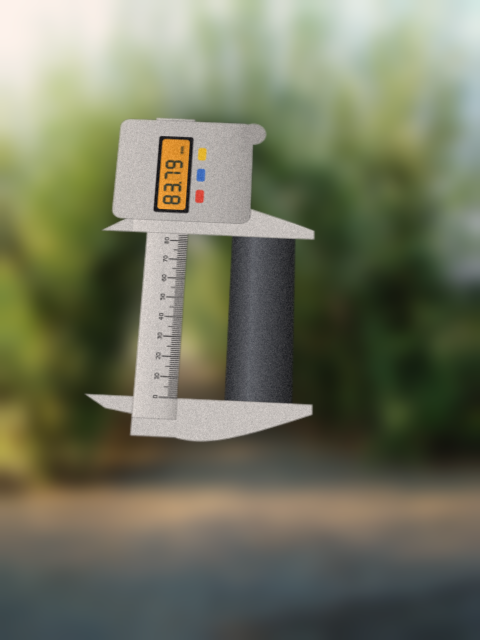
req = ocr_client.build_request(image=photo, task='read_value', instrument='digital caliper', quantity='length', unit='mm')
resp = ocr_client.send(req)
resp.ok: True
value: 83.79 mm
